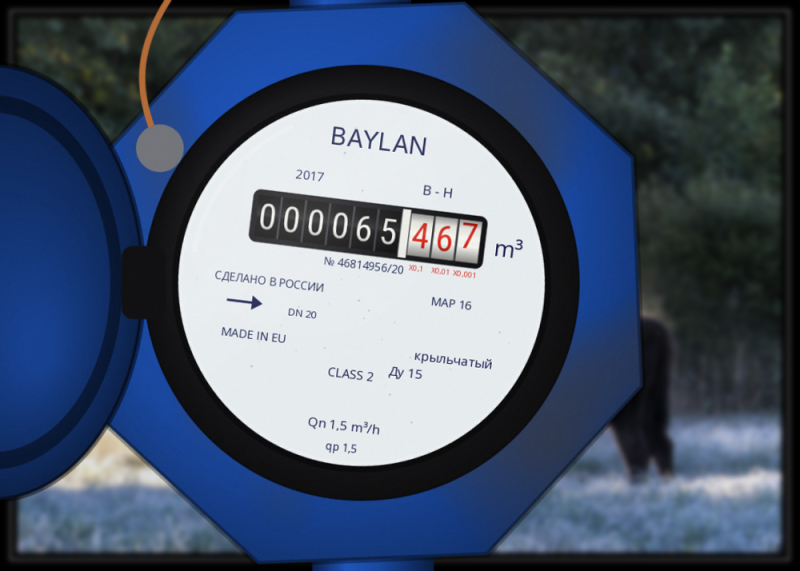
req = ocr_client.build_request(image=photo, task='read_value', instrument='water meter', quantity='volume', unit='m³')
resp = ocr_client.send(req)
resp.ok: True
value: 65.467 m³
